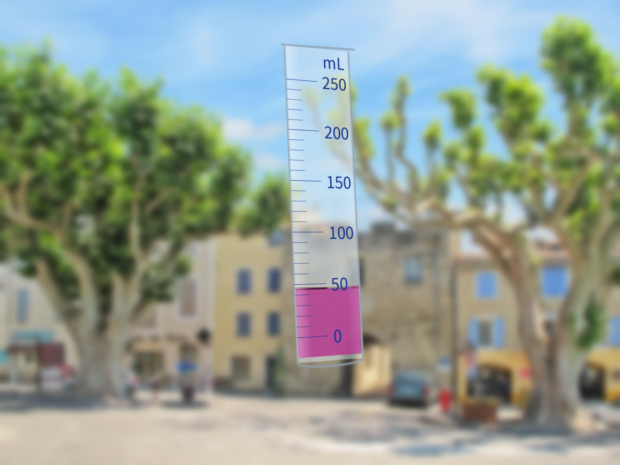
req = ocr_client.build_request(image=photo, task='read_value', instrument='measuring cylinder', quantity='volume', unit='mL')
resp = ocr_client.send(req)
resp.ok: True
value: 45 mL
